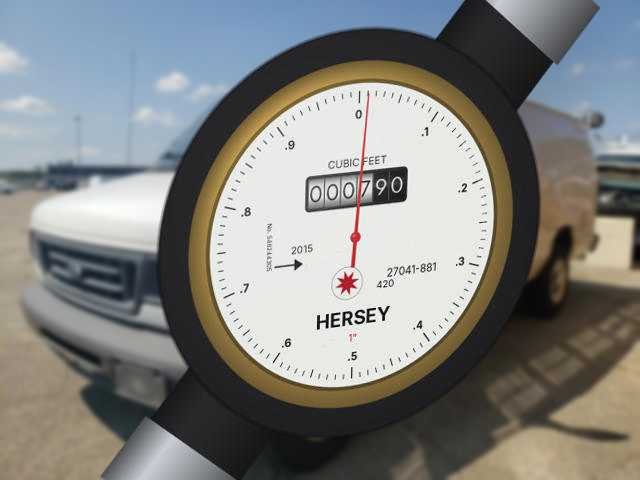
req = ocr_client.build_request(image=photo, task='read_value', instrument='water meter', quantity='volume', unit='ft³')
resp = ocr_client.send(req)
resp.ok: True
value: 790.01 ft³
